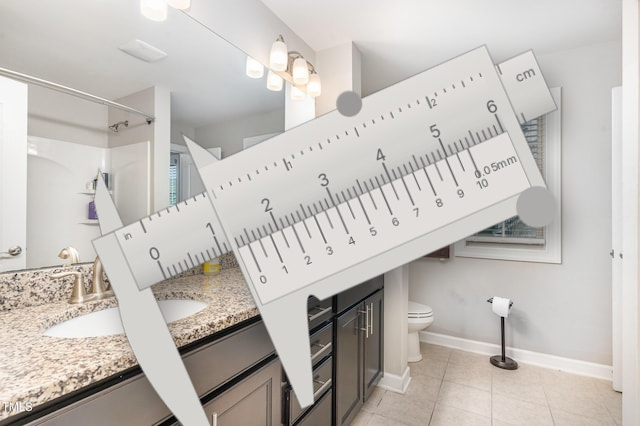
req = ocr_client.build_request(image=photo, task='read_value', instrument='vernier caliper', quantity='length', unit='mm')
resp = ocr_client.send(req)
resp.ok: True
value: 14.6 mm
